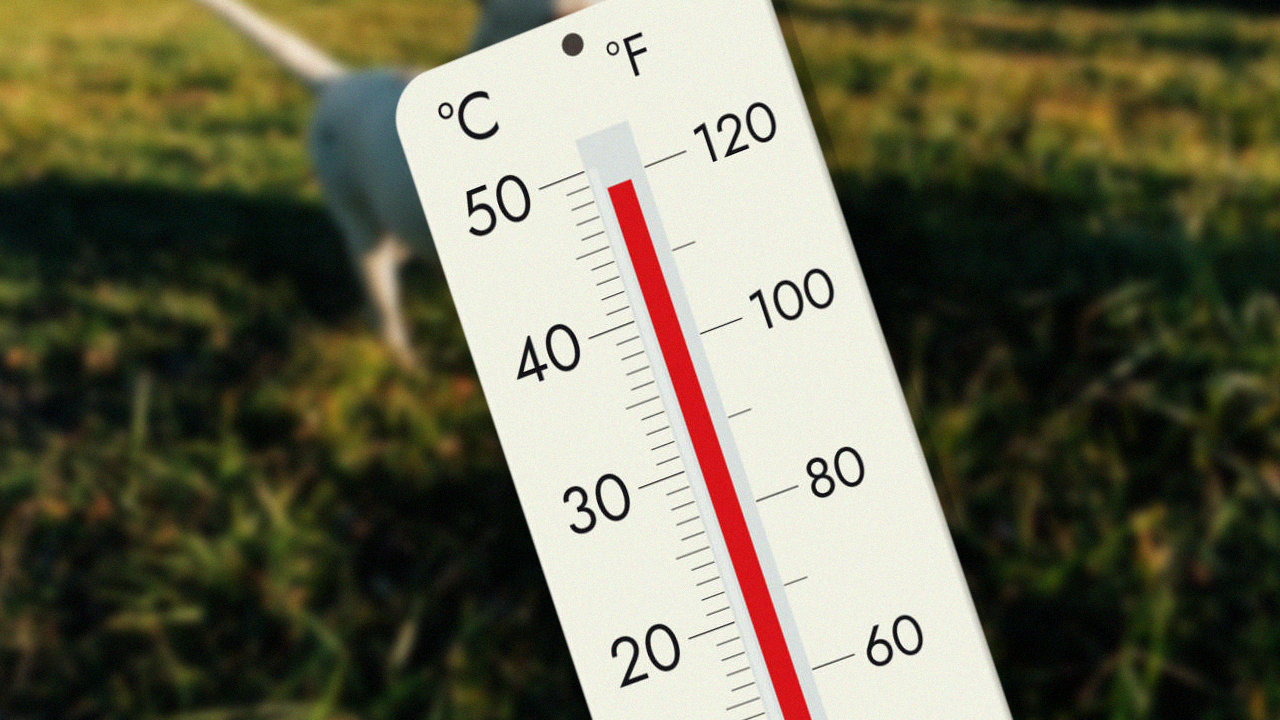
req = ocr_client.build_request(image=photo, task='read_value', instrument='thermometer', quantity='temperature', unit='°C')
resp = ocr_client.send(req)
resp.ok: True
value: 48.5 °C
